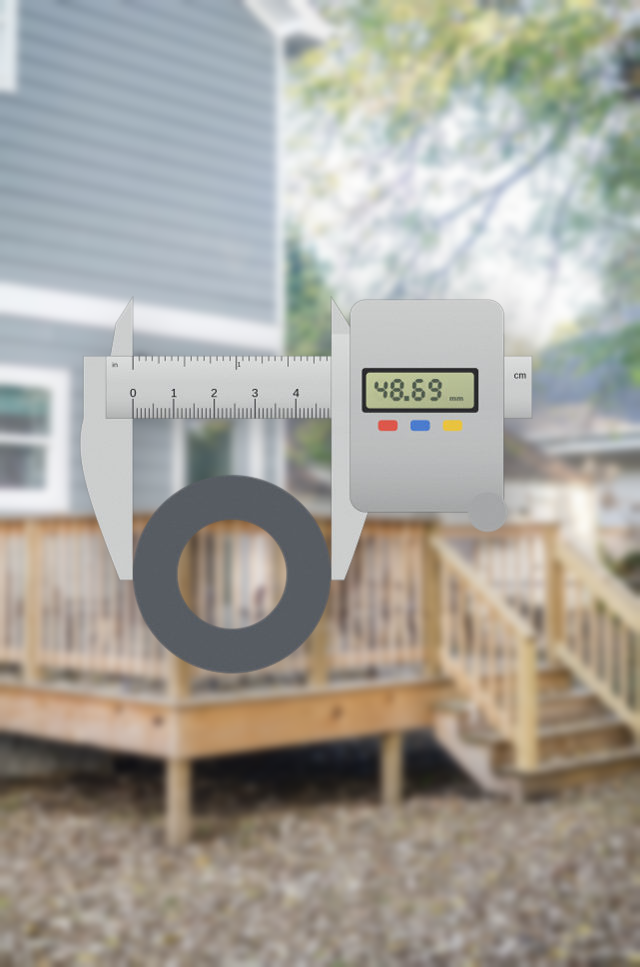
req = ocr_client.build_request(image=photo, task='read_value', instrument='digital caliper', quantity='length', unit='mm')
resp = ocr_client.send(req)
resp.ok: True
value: 48.69 mm
